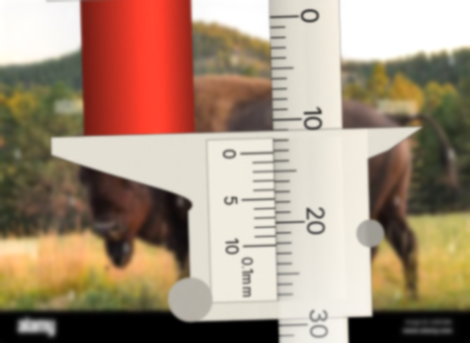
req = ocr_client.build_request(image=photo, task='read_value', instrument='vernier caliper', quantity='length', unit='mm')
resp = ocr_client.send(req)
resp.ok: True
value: 13.2 mm
